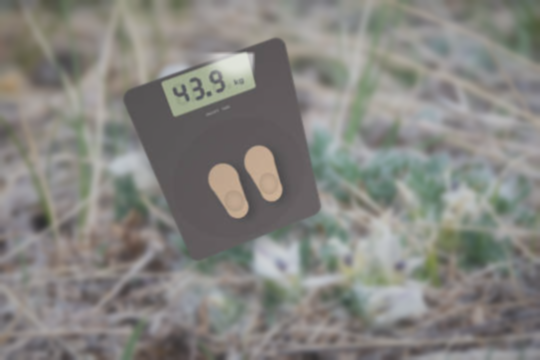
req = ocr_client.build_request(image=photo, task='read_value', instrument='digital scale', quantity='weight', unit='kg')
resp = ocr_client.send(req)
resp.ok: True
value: 43.9 kg
